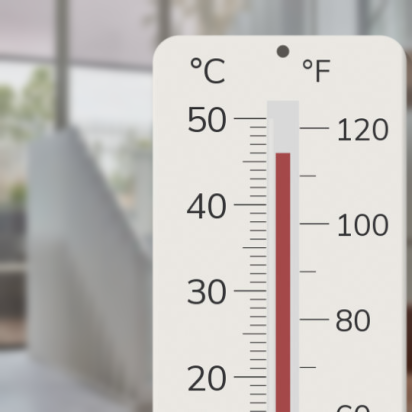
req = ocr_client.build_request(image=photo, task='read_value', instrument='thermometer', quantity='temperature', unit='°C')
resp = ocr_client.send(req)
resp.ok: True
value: 46 °C
